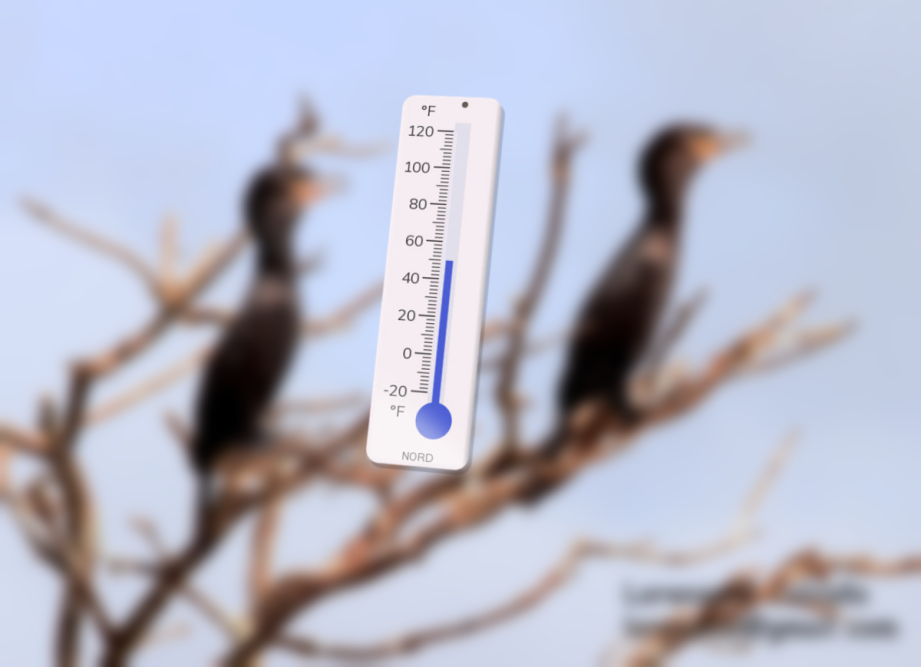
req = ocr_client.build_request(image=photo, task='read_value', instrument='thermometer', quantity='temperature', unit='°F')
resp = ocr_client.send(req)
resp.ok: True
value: 50 °F
